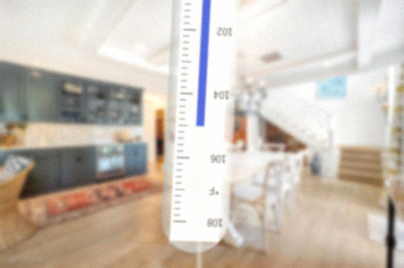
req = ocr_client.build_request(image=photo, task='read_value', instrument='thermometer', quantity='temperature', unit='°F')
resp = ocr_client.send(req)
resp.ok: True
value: 105 °F
